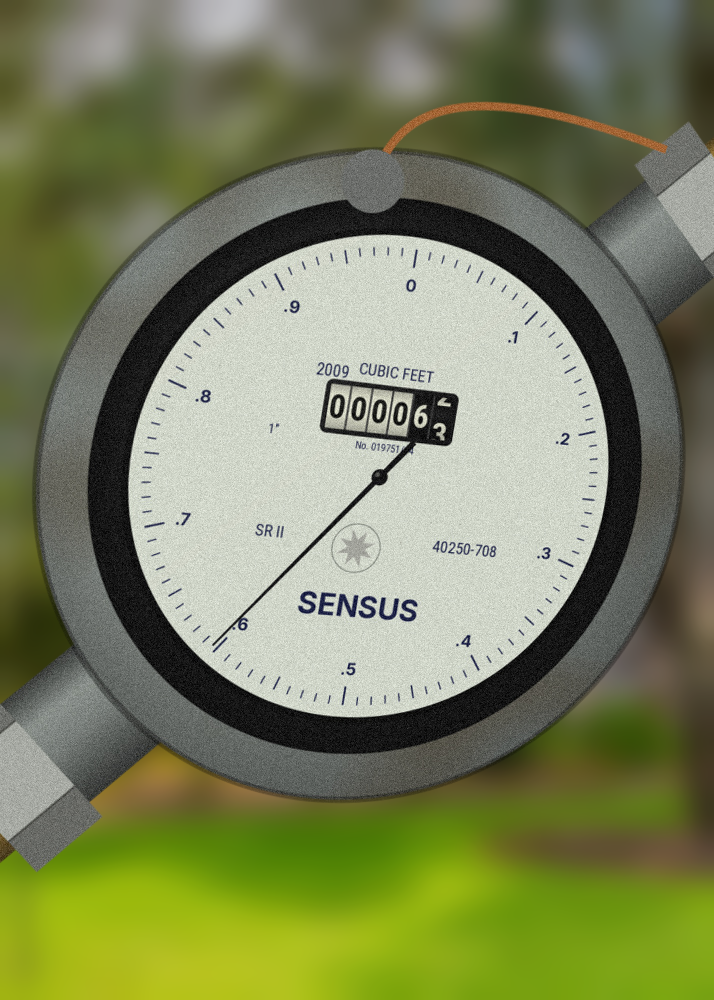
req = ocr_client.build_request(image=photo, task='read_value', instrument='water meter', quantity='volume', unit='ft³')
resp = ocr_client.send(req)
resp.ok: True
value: 62.60 ft³
